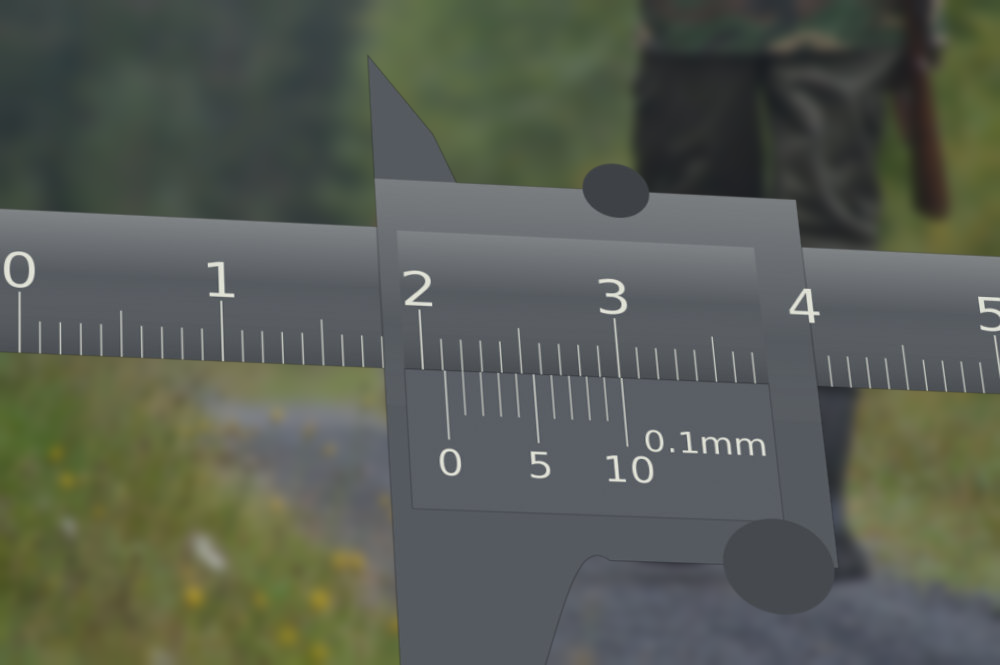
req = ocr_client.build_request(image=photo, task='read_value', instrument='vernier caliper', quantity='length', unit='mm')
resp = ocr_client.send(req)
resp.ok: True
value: 21.1 mm
